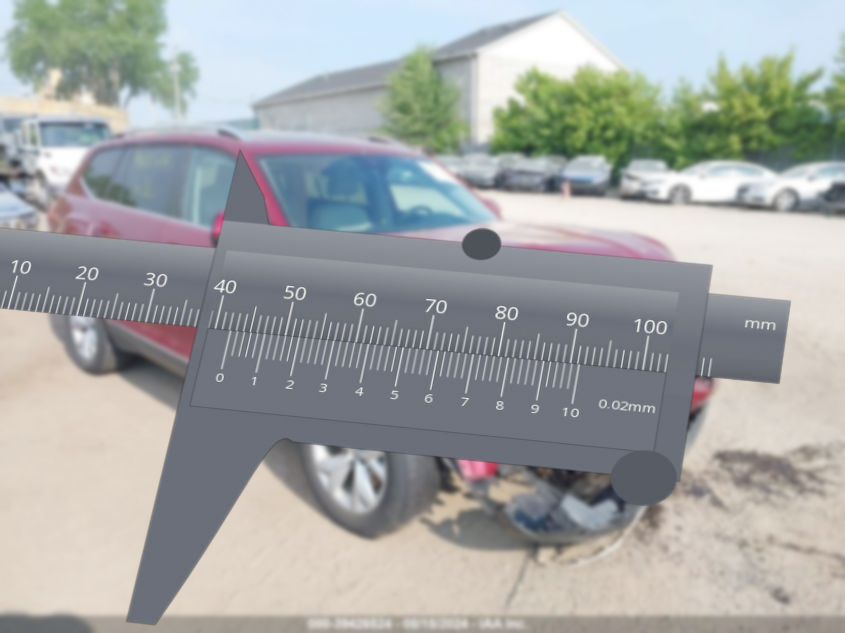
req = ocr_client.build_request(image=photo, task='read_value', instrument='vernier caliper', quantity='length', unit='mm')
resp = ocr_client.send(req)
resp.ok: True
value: 42.2 mm
